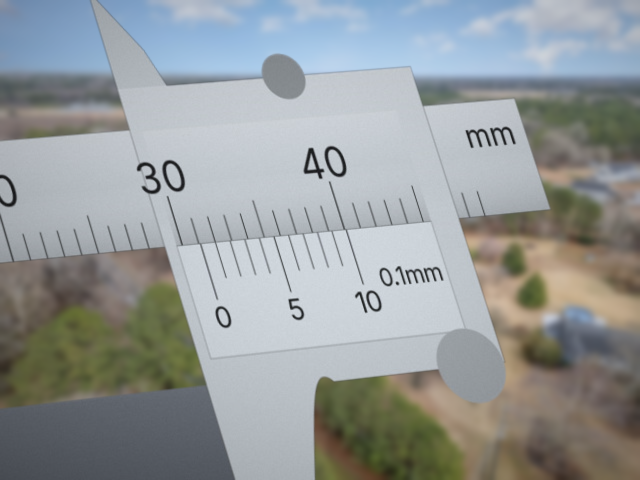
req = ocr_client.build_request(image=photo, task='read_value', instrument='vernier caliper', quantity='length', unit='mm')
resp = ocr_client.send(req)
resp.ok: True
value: 31.1 mm
